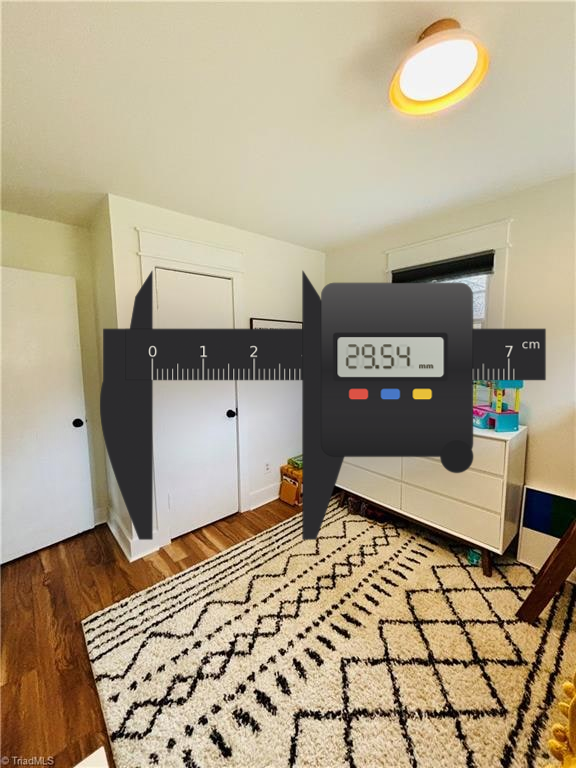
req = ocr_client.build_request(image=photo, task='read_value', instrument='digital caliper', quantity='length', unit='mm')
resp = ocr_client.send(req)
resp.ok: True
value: 29.54 mm
